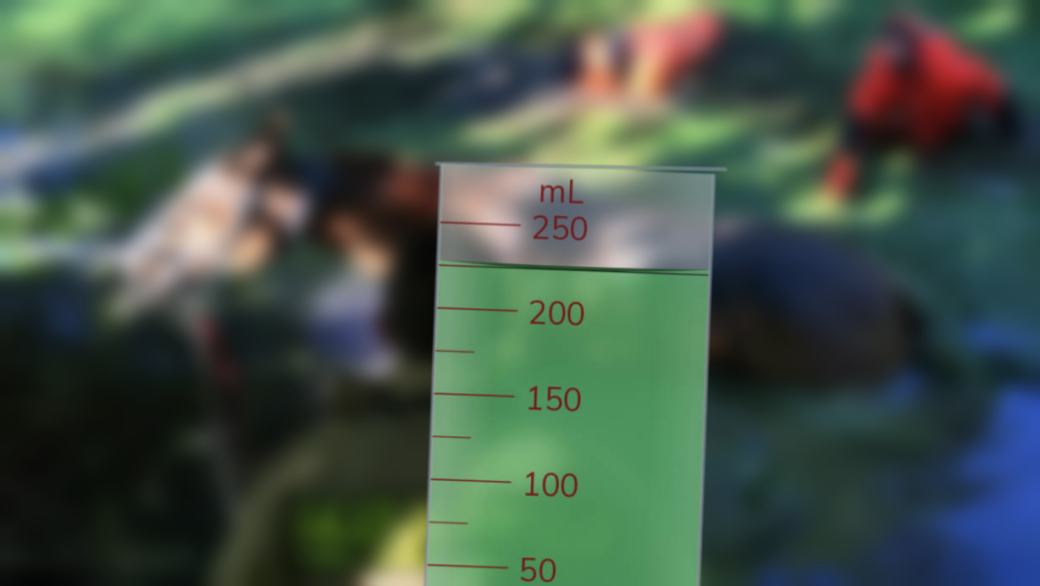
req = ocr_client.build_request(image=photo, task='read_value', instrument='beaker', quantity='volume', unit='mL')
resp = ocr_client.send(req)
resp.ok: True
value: 225 mL
